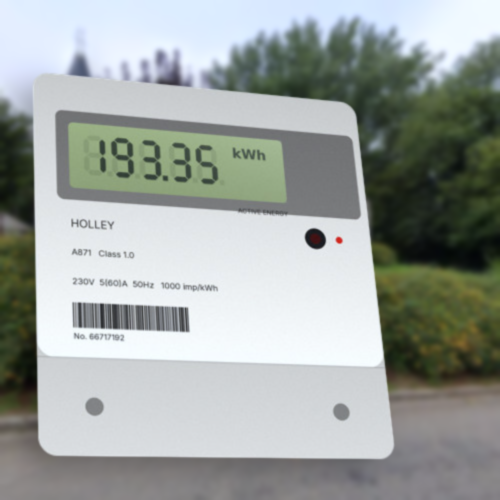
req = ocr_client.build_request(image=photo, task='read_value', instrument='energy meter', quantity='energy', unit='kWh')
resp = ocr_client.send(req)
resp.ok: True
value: 193.35 kWh
